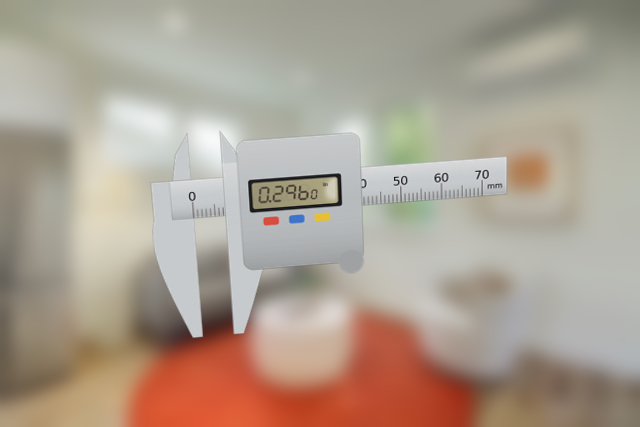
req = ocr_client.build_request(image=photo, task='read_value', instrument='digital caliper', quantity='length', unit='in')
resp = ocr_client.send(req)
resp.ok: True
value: 0.2960 in
